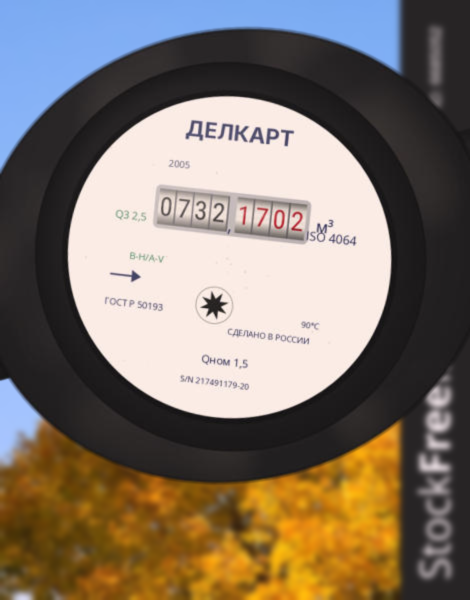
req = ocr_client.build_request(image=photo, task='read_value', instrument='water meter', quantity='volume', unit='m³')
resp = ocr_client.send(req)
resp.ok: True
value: 732.1702 m³
